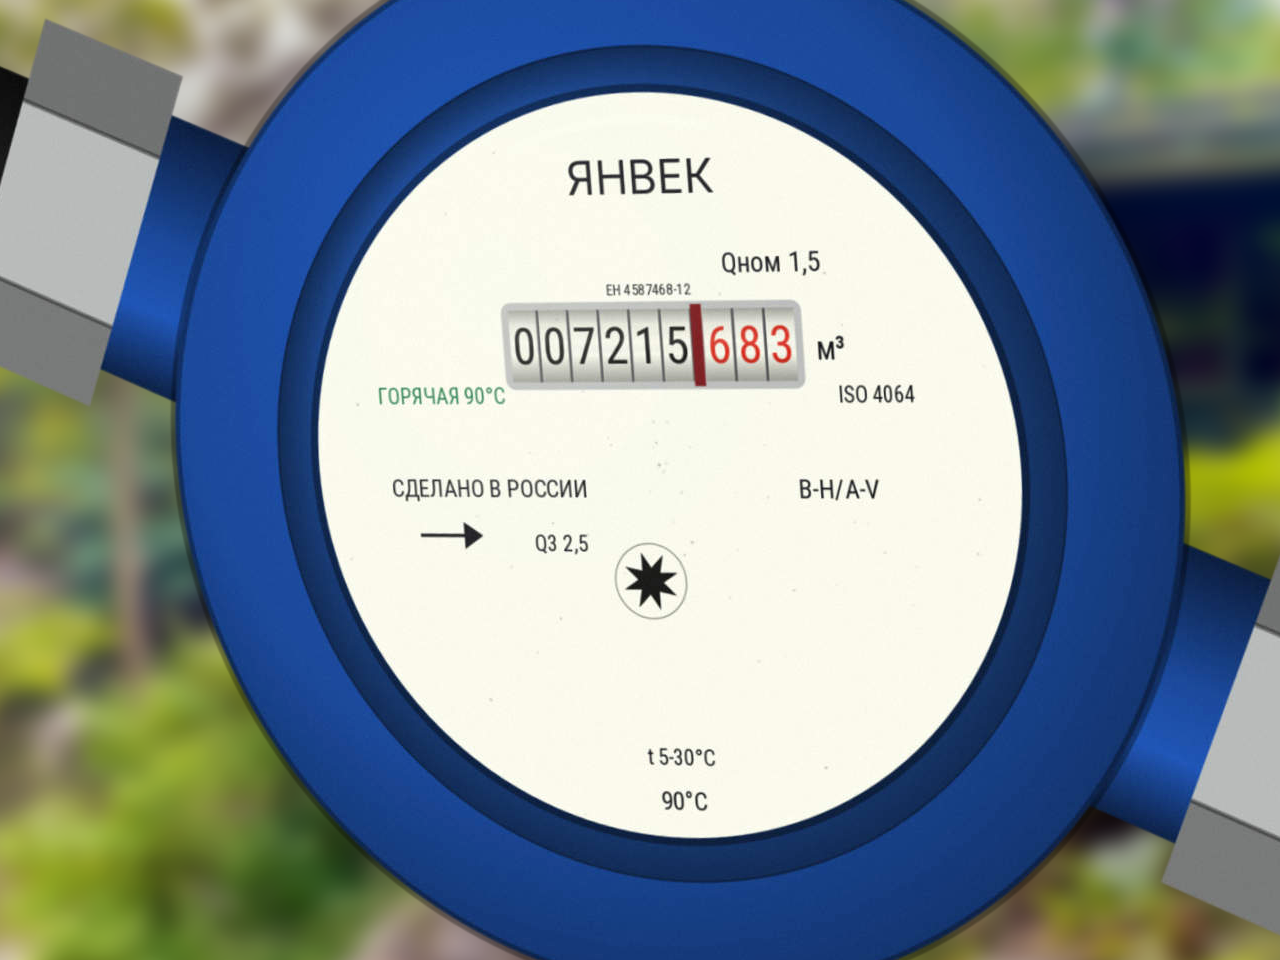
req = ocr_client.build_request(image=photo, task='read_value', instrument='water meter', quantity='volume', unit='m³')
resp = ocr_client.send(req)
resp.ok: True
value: 7215.683 m³
